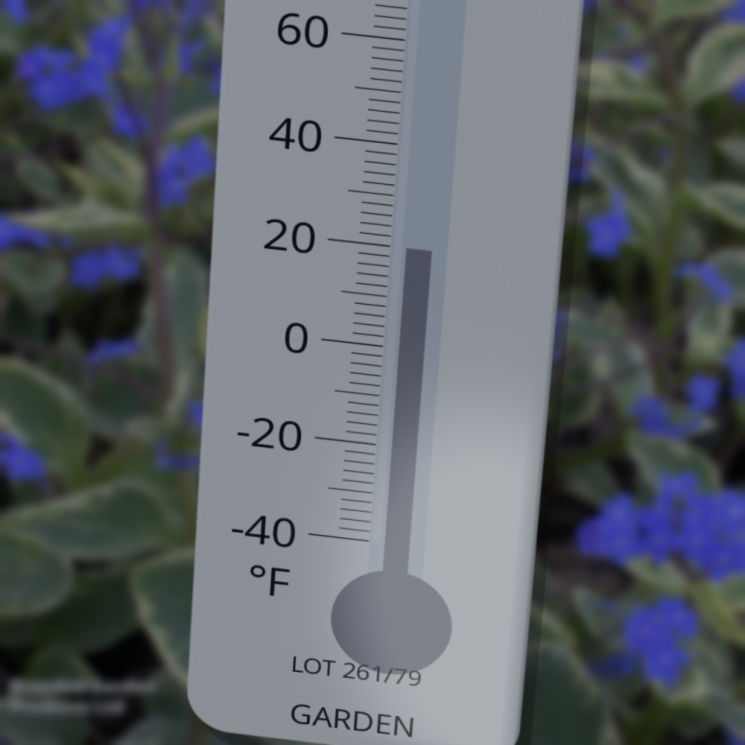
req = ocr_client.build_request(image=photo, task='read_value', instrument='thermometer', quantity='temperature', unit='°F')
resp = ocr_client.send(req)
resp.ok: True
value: 20 °F
